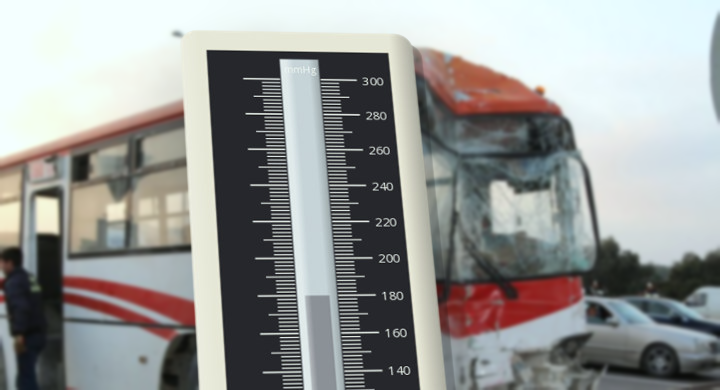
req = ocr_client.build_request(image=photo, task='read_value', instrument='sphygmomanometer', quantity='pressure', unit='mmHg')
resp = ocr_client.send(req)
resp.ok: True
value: 180 mmHg
